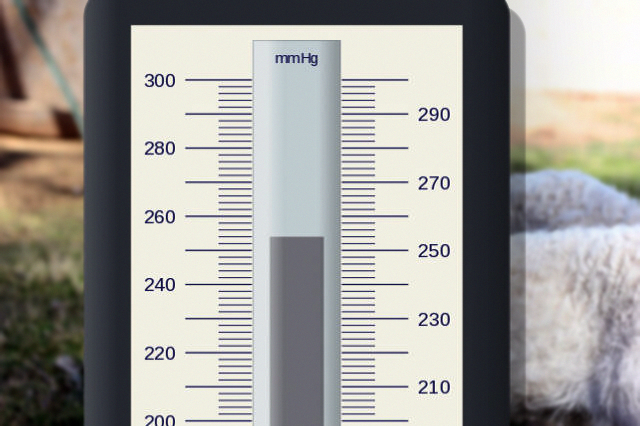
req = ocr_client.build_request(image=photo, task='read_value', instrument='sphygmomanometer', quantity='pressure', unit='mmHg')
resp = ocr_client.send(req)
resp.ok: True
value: 254 mmHg
